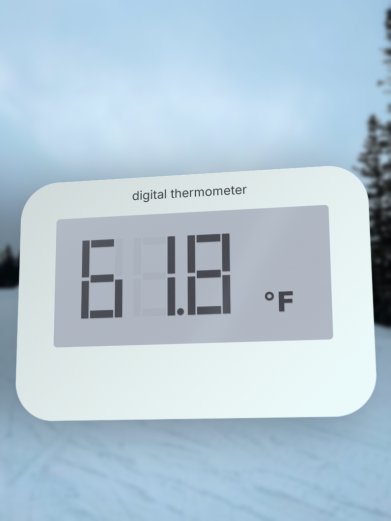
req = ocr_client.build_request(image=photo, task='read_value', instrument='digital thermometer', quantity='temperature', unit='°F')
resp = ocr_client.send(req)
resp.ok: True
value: 61.8 °F
